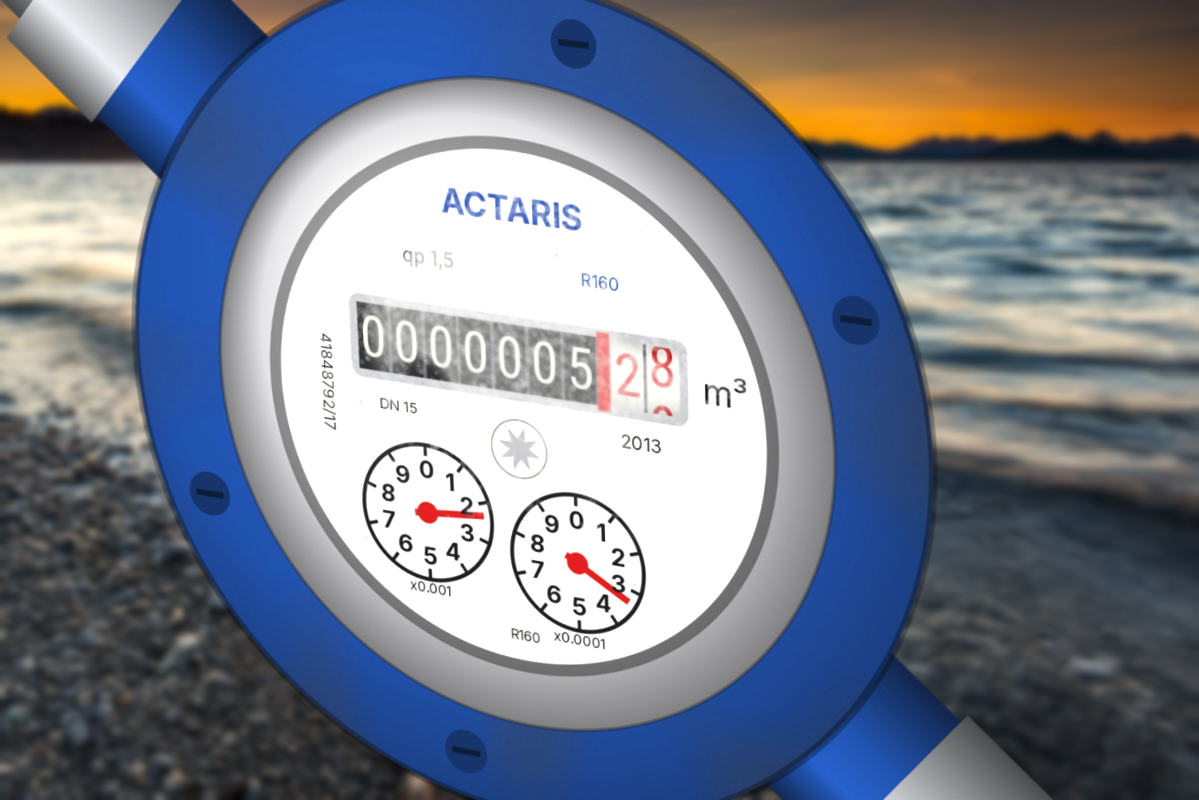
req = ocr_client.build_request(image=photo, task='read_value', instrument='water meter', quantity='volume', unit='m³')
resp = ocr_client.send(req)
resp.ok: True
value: 5.2823 m³
